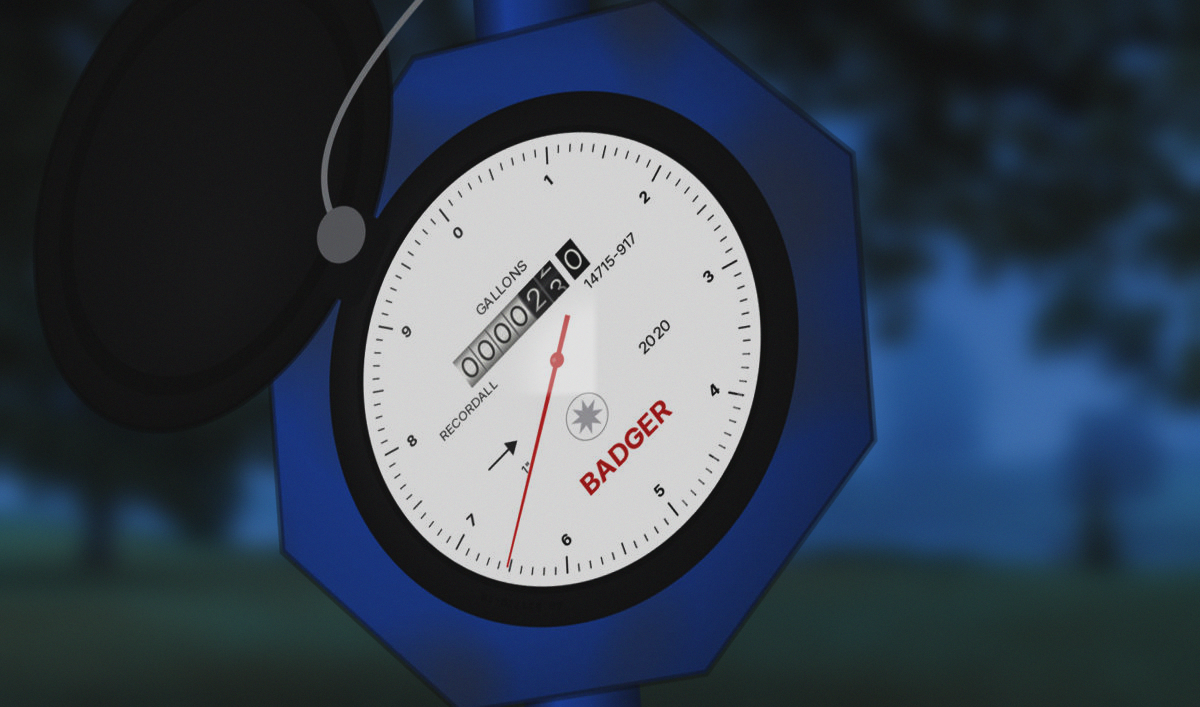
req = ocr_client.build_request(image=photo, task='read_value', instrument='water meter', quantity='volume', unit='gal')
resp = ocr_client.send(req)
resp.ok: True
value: 226.5 gal
